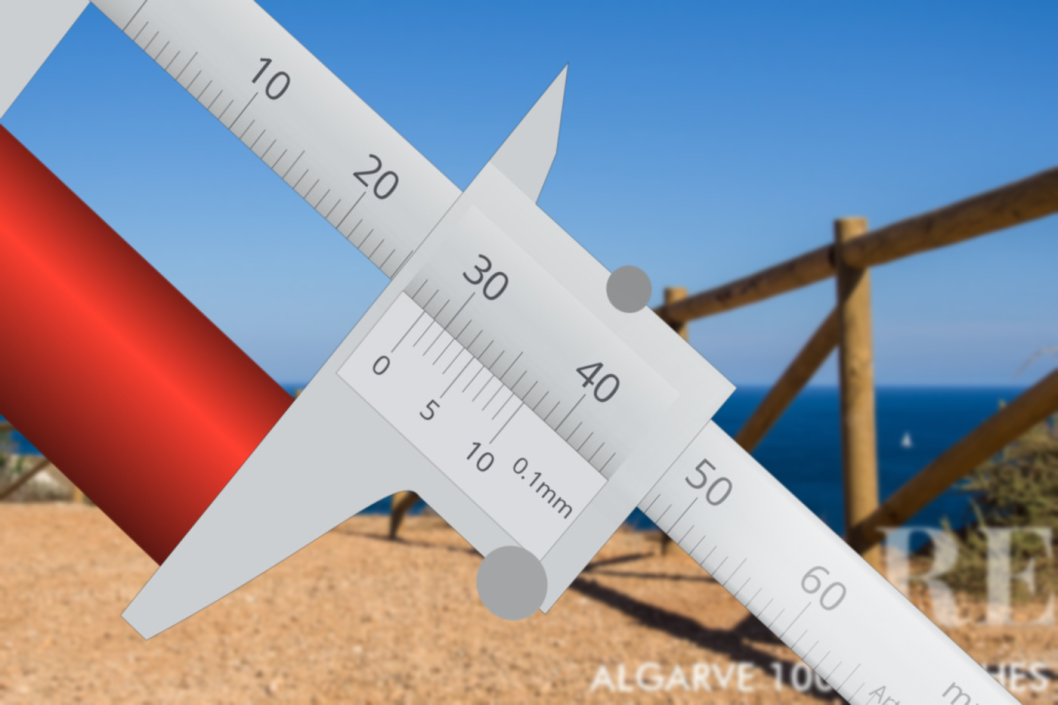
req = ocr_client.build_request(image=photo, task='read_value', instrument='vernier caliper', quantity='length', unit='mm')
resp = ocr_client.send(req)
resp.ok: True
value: 28.2 mm
